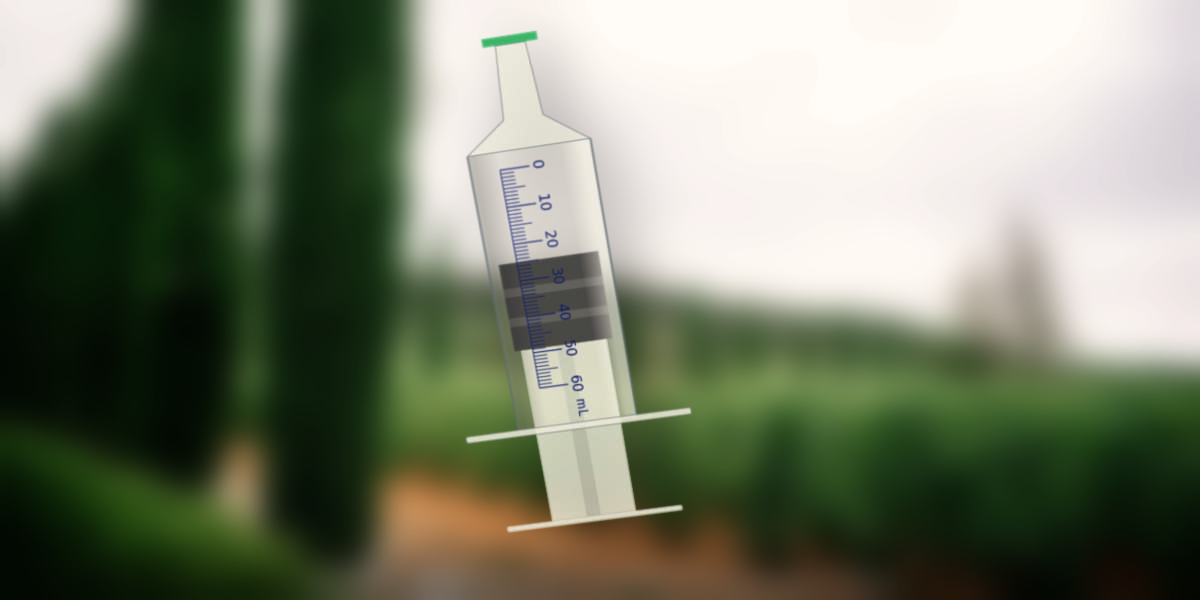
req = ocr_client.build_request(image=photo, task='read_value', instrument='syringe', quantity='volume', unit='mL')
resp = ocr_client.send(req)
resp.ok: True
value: 25 mL
